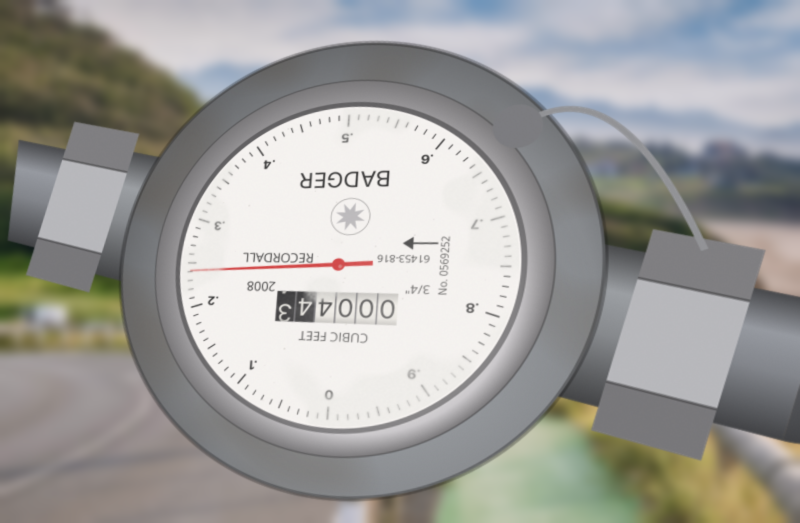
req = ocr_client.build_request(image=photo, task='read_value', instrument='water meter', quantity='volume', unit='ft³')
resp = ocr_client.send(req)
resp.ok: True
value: 443.24 ft³
